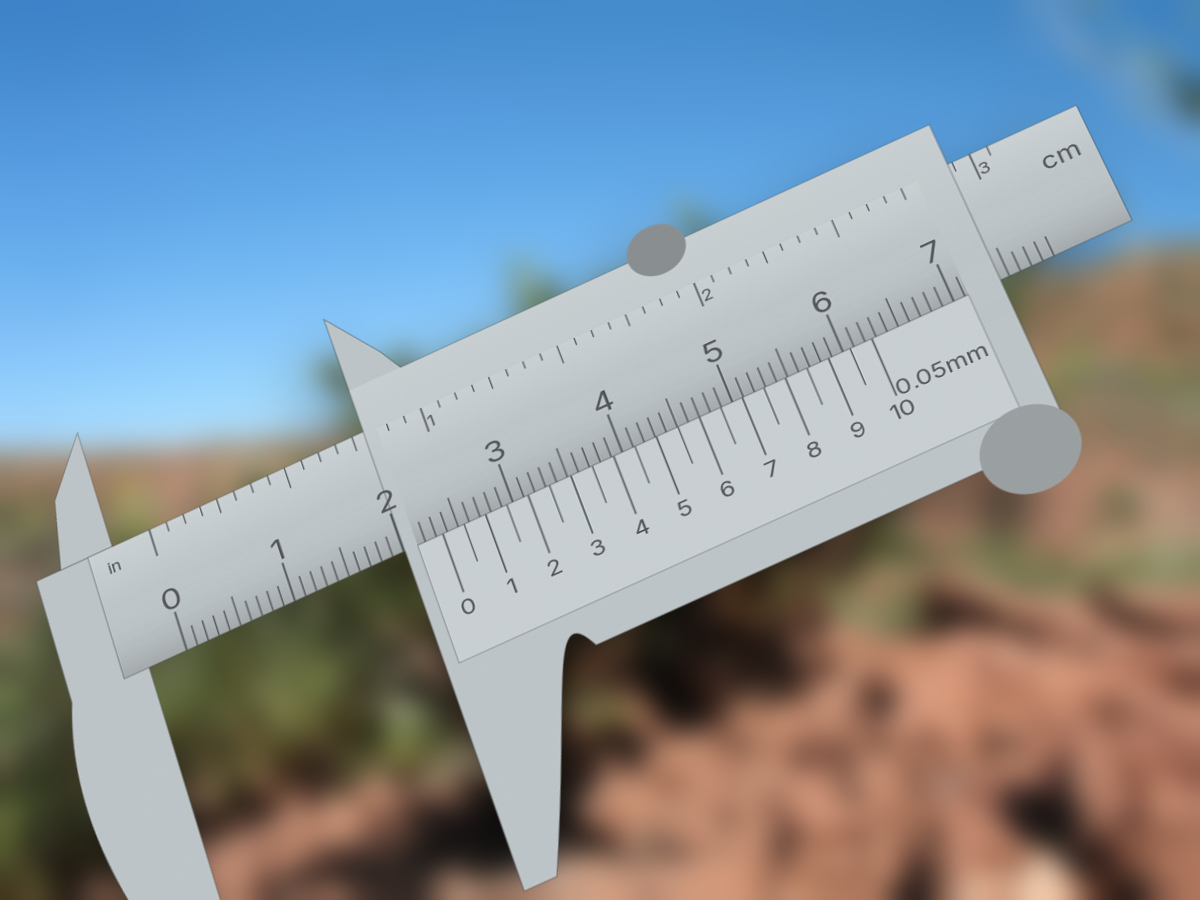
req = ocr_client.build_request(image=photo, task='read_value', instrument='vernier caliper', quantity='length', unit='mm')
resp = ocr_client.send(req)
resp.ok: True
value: 23.6 mm
